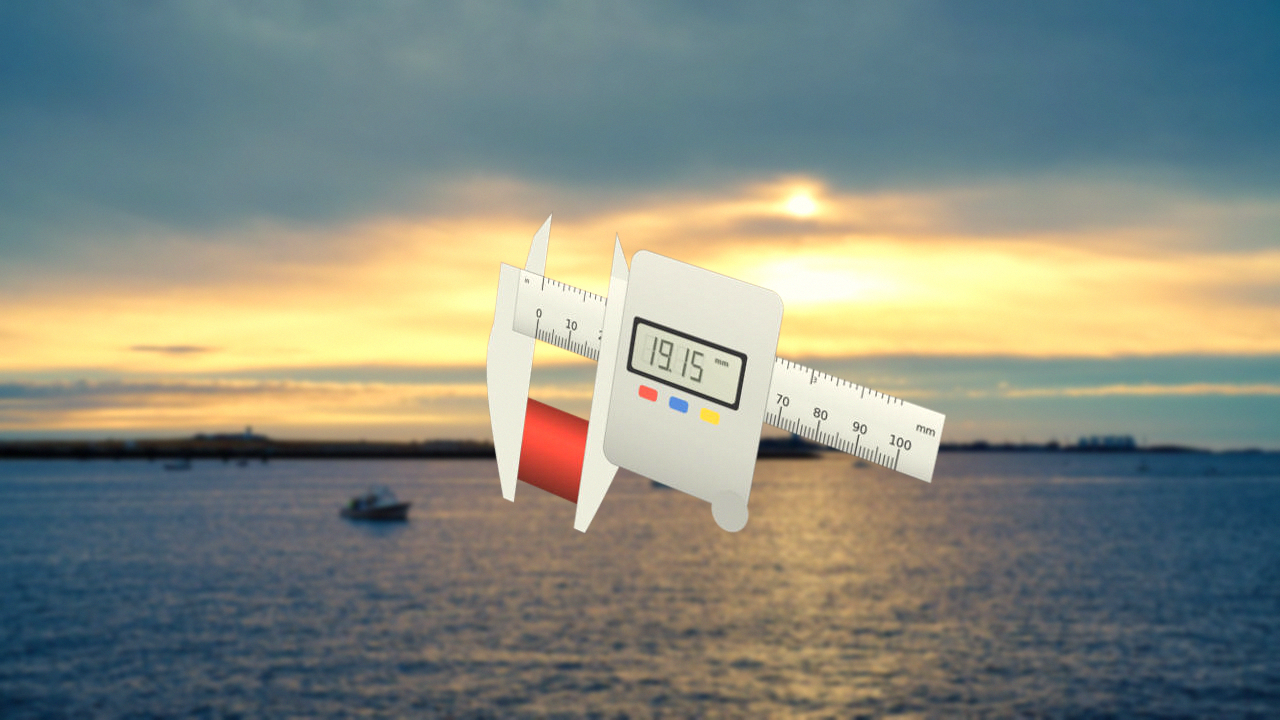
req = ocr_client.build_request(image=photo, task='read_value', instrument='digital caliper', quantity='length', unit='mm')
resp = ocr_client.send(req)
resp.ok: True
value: 19.15 mm
